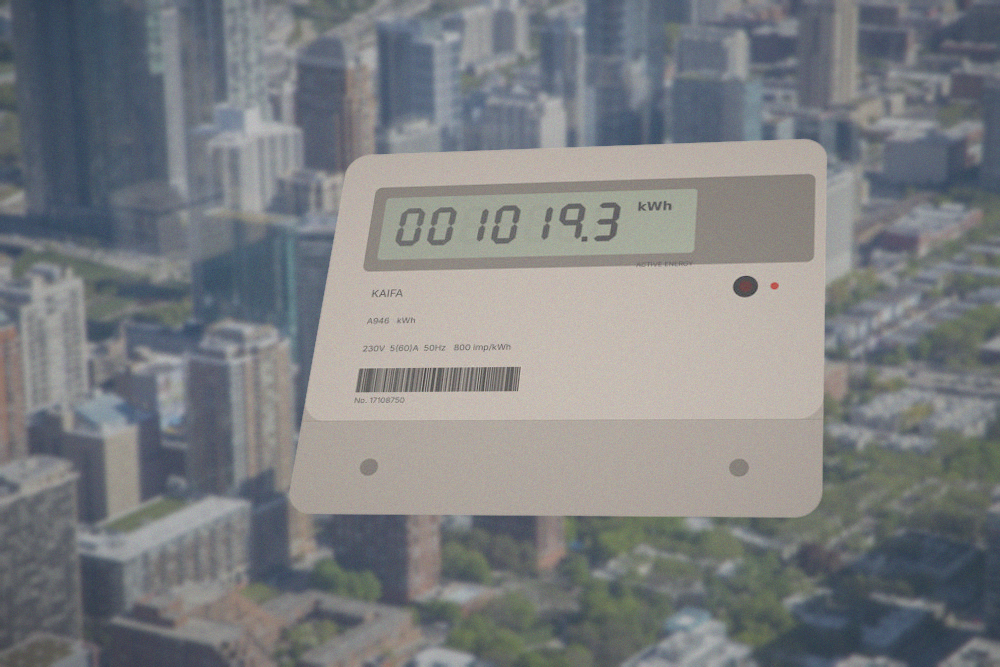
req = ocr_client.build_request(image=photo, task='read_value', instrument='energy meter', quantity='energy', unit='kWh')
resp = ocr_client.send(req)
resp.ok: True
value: 1019.3 kWh
